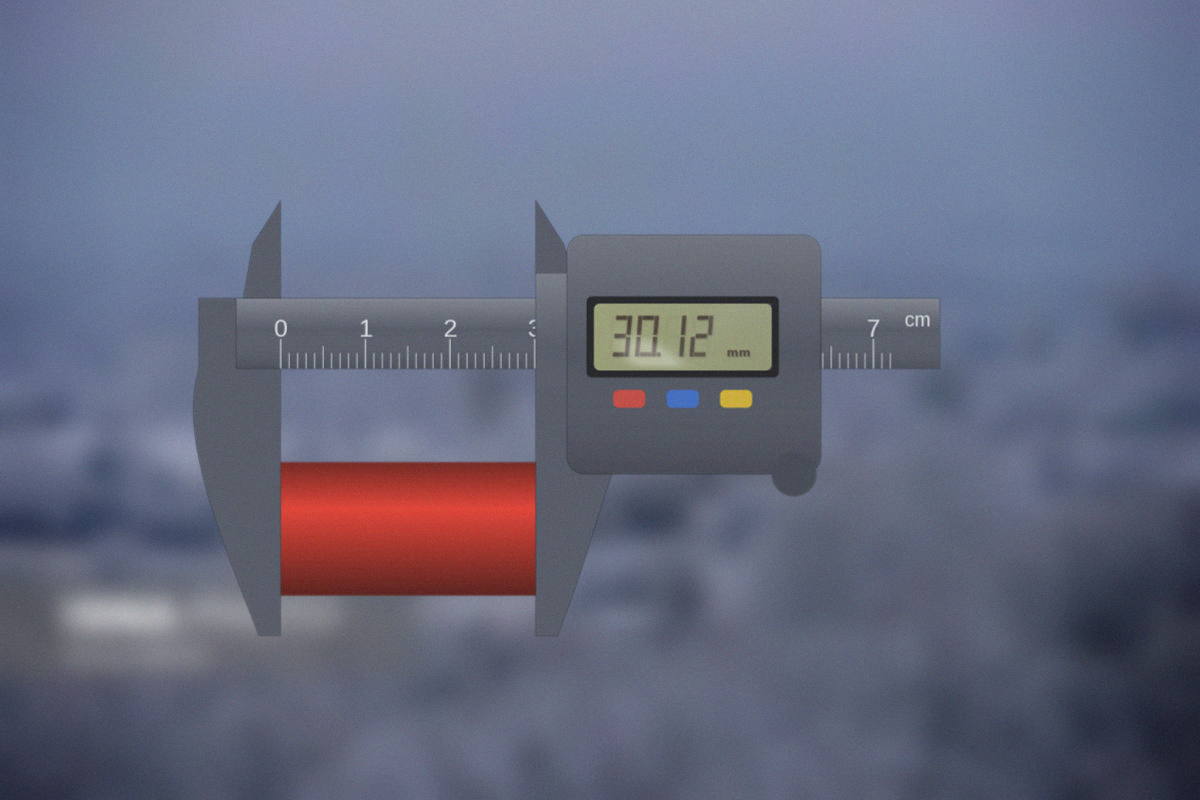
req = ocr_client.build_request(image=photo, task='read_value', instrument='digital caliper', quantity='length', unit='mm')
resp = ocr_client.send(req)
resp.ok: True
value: 30.12 mm
